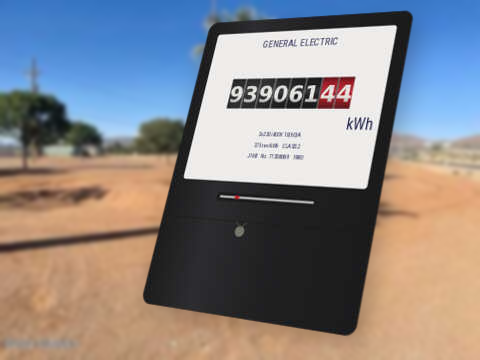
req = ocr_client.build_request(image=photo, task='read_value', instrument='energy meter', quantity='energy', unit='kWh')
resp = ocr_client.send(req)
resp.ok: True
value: 939061.44 kWh
